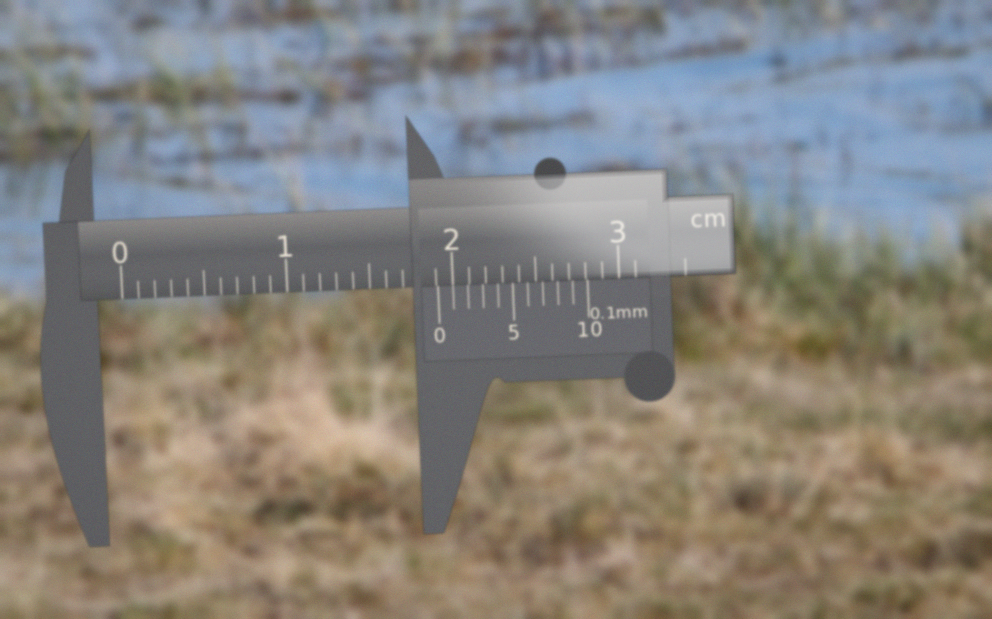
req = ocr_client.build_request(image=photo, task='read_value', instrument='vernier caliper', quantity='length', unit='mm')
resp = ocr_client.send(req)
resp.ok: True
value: 19.1 mm
